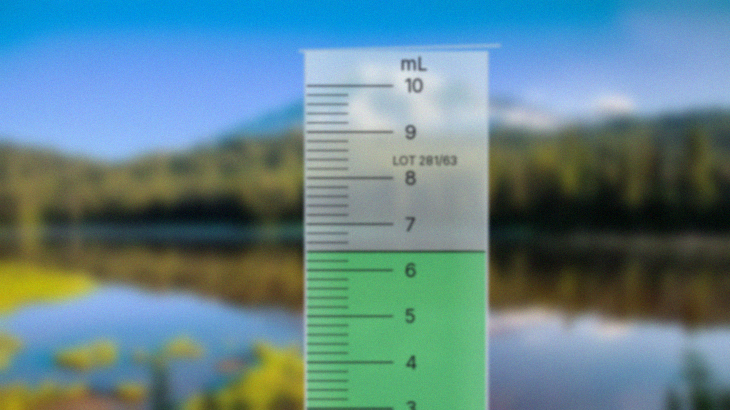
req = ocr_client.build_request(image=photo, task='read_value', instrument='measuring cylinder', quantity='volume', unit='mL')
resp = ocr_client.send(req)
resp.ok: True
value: 6.4 mL
